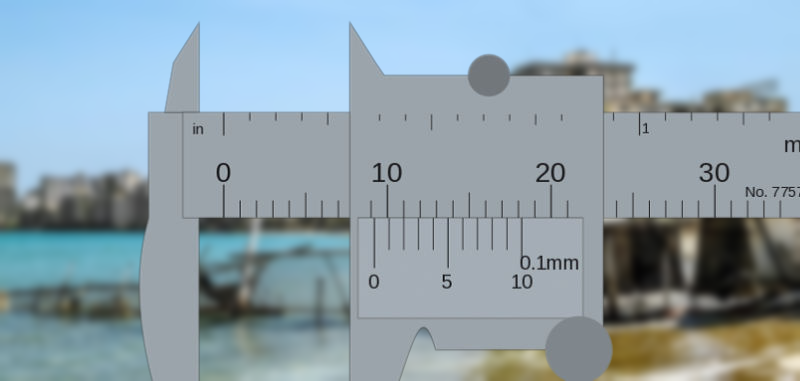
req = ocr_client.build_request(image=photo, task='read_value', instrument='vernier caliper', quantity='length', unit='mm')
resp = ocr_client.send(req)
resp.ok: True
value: 9.2 mm
